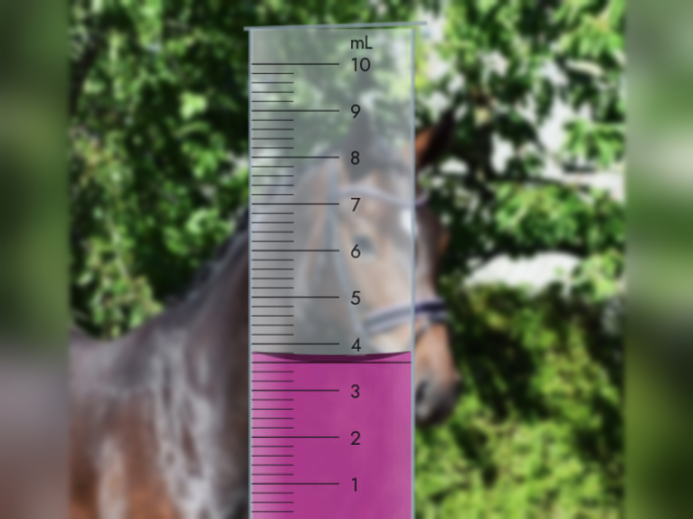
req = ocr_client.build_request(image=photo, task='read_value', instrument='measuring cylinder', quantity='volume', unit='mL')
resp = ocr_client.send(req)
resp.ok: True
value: 3.6 mL
